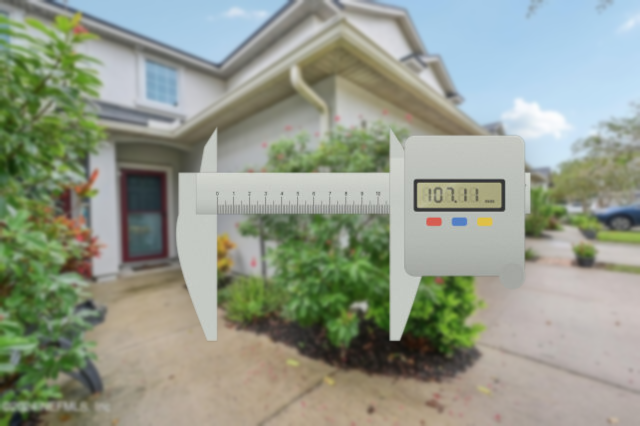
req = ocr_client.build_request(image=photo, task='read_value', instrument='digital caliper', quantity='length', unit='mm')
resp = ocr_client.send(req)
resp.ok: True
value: 107.11 mm
